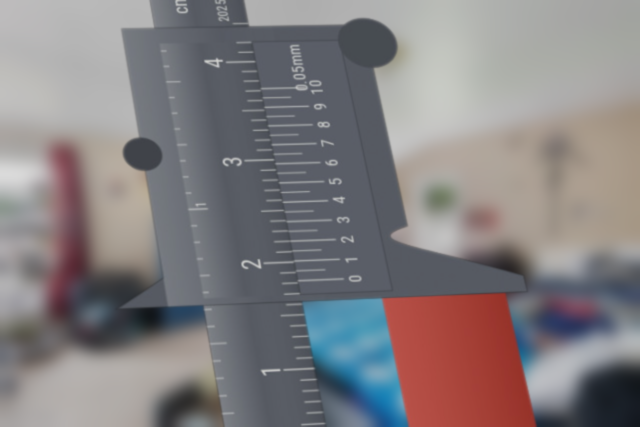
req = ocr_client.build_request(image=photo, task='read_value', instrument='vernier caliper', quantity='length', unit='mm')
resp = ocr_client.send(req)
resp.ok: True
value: 18.2 mm
